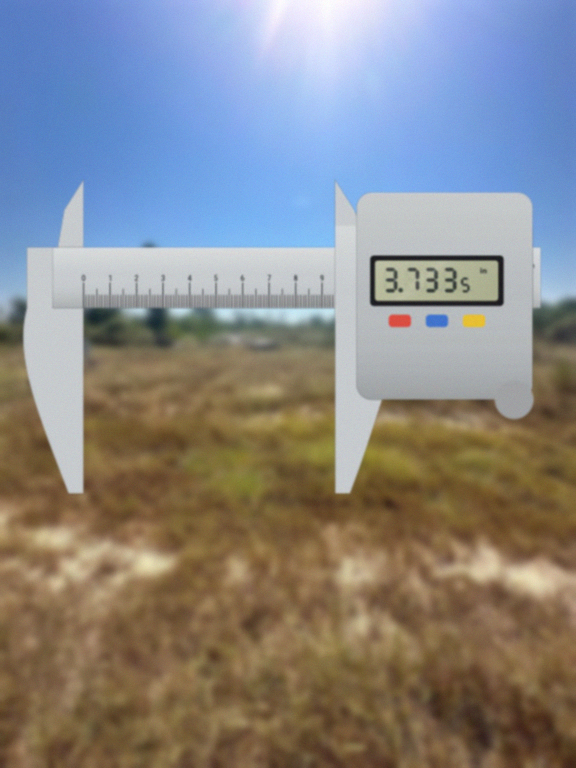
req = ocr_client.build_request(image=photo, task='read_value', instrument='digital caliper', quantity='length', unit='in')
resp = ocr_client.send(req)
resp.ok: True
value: 3.7335 in
